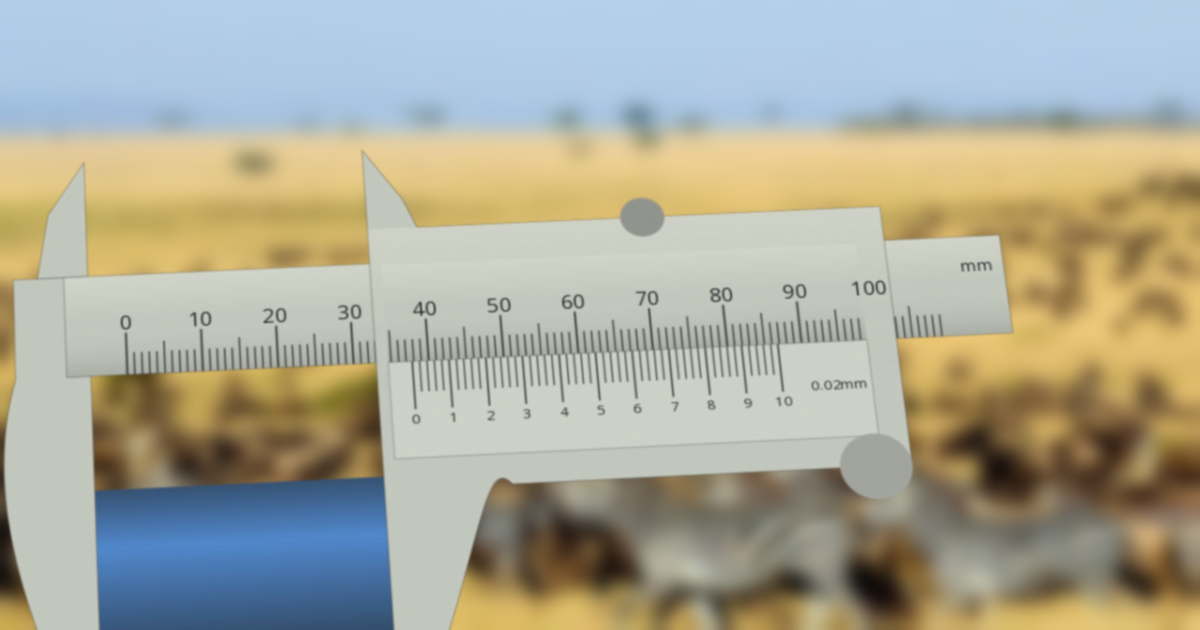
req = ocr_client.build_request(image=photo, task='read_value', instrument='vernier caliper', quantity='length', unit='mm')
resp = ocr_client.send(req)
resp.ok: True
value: 37.8 mm
